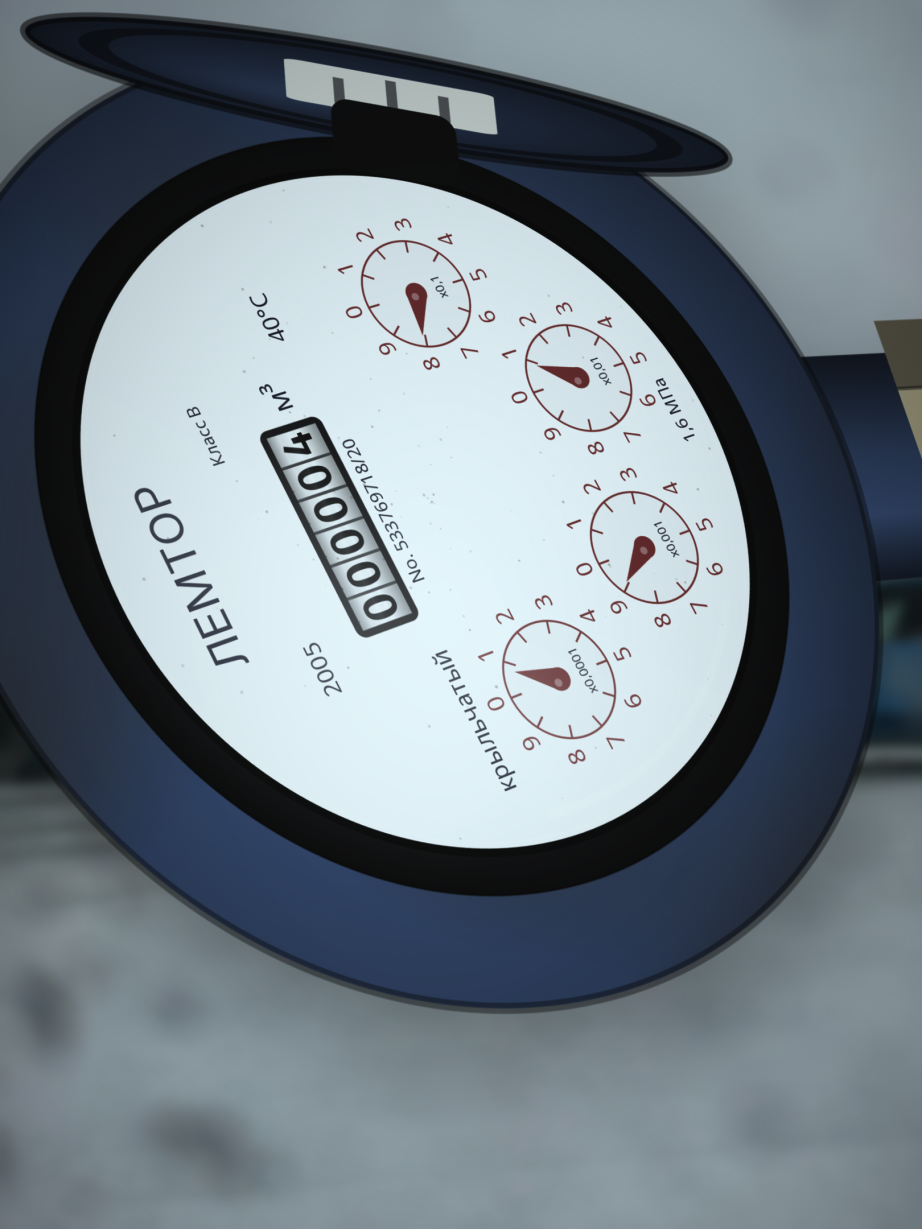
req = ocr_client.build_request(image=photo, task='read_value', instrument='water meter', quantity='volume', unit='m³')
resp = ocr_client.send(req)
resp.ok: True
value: 4.8090 m³
